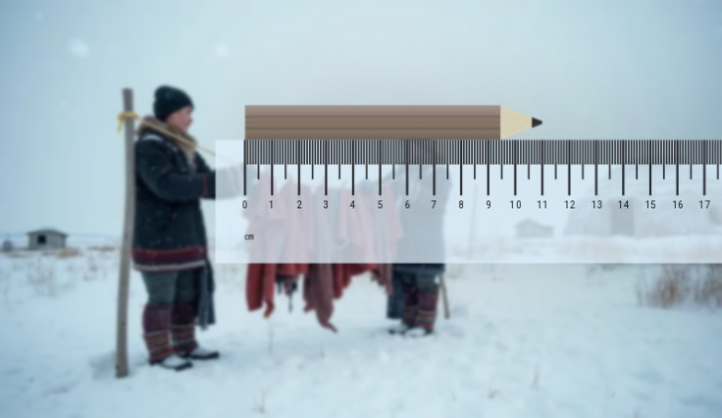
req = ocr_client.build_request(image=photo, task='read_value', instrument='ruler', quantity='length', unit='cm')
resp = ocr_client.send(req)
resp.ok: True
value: 11 cm
